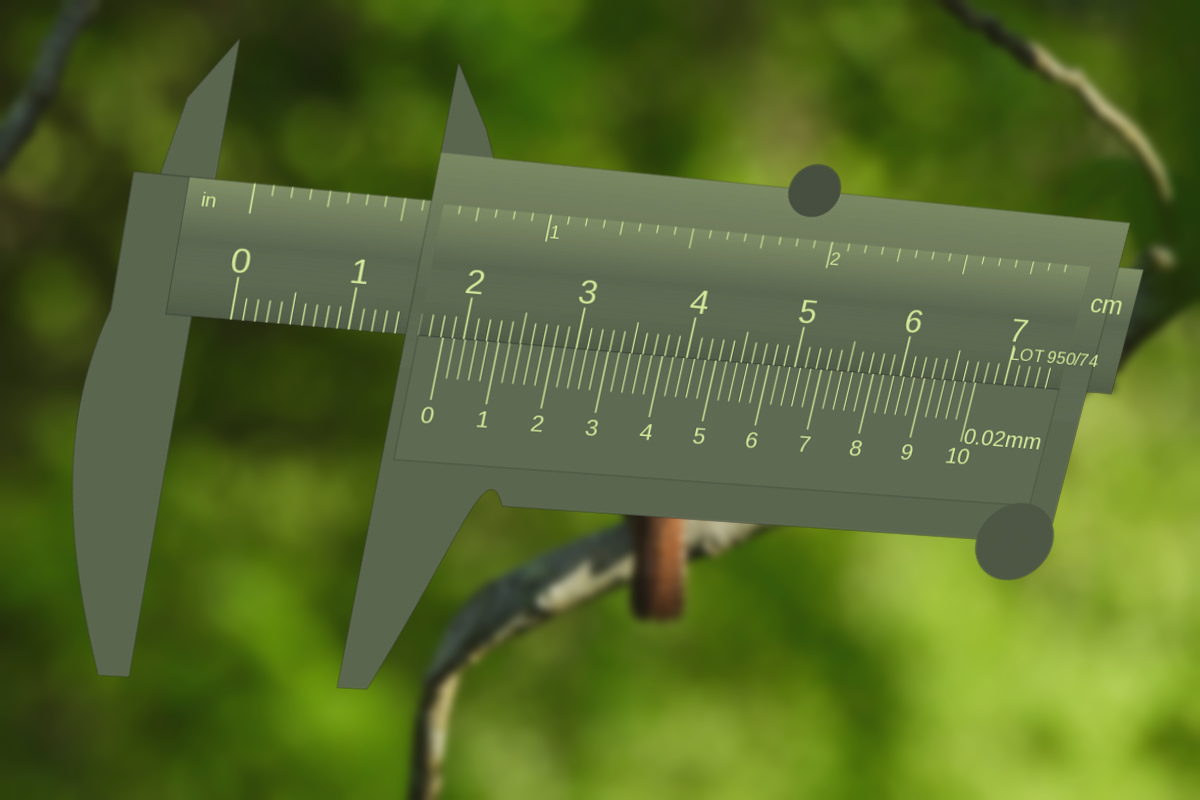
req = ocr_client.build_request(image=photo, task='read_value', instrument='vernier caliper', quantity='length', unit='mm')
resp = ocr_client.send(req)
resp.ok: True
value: 18.2 mm
